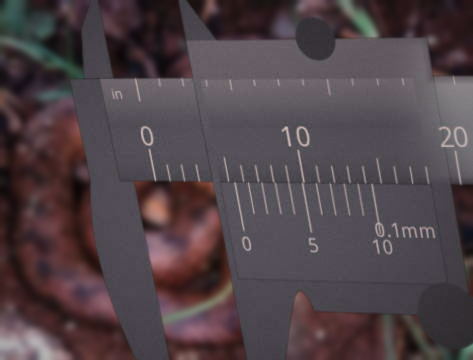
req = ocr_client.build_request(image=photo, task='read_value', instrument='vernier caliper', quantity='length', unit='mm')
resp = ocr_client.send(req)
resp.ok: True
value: 5.4 mm
